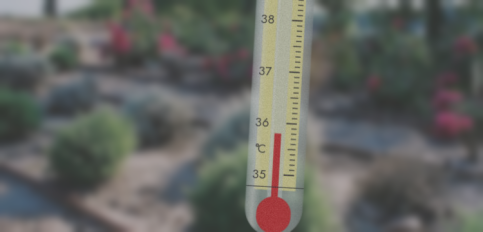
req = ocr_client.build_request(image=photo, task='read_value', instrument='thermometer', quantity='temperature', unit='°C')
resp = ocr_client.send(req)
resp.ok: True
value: 35.8 °C
